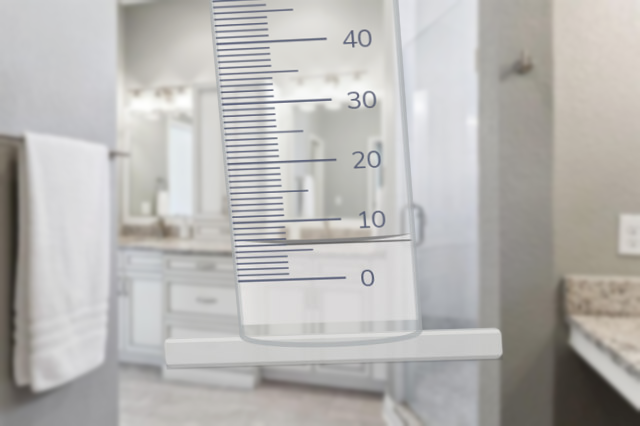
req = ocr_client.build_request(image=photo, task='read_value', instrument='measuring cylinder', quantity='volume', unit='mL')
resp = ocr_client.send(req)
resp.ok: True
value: 6 mL
